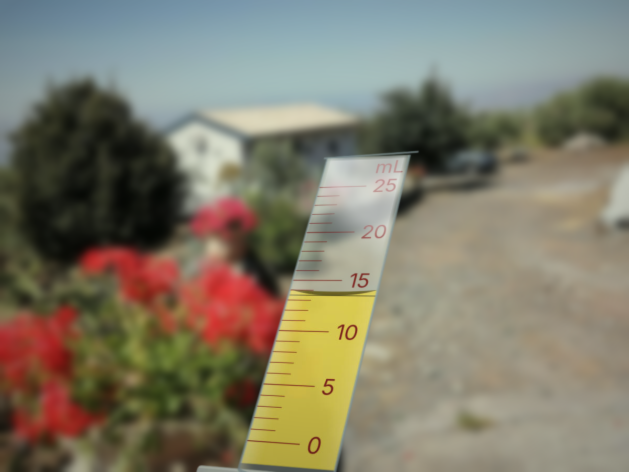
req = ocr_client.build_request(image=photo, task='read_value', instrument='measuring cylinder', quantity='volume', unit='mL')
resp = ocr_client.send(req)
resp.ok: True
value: 13.5 mL
